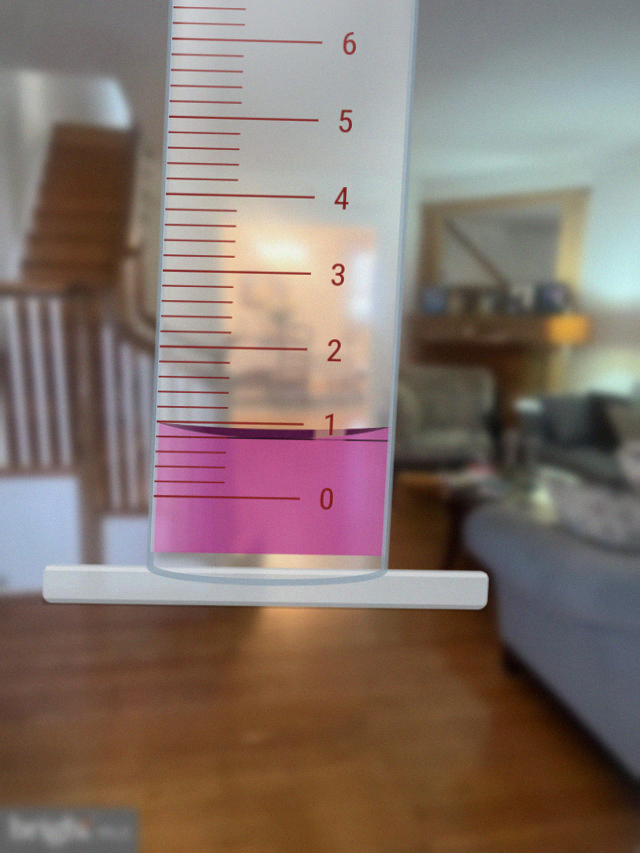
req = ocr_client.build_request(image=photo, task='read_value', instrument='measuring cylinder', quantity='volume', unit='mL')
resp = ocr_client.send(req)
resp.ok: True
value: 0.8 mL
